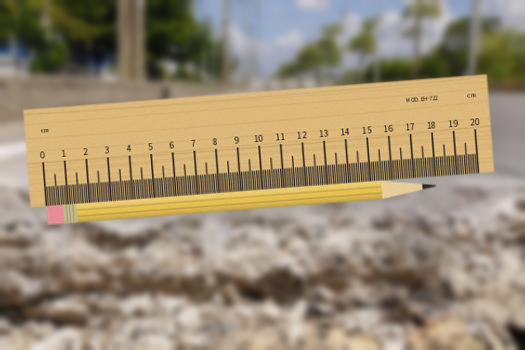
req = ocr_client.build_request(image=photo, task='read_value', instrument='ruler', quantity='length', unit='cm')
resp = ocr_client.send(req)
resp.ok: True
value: 18 cm
